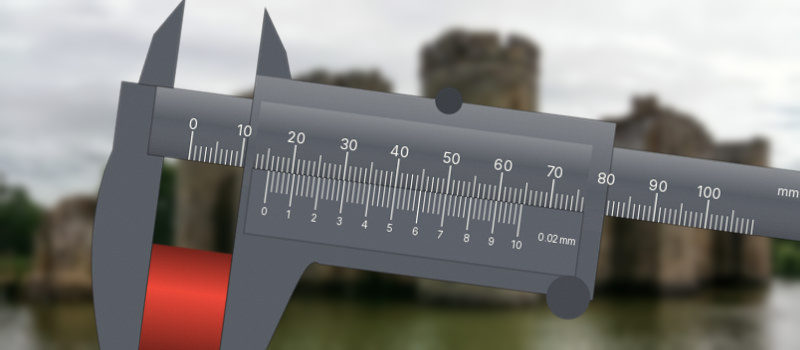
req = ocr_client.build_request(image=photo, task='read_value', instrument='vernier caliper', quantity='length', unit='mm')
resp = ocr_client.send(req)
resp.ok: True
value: 15.5 mm
